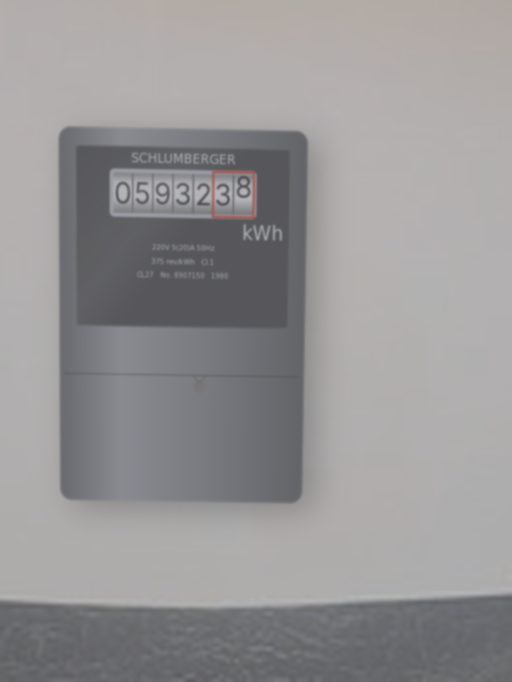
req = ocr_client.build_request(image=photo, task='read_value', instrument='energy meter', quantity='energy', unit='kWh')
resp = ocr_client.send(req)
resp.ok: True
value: 5932.38 kWh
